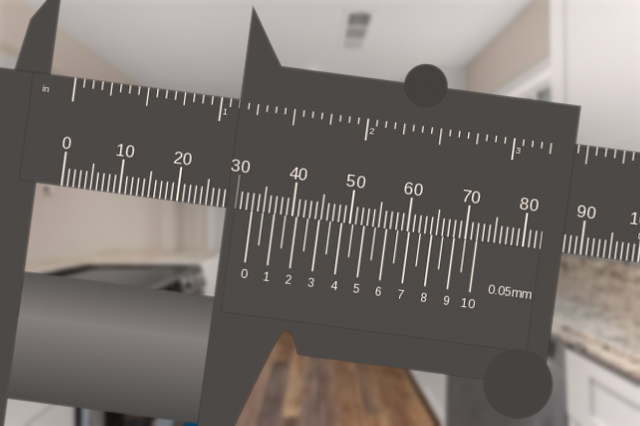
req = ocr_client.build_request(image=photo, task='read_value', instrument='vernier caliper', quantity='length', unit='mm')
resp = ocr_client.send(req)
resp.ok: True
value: 33.0 mm
